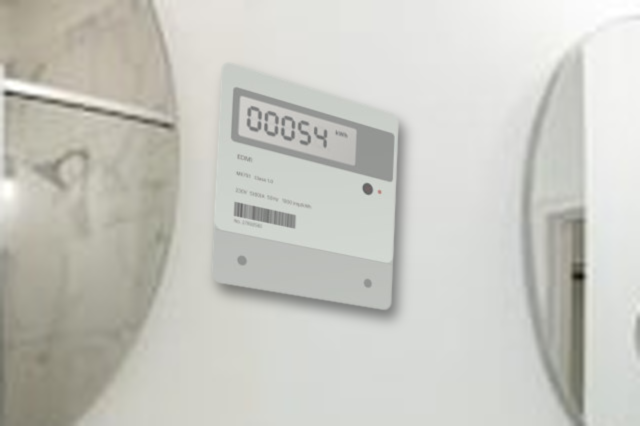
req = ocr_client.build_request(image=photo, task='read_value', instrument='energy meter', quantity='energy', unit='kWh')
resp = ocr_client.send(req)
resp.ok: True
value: 54 kWh
